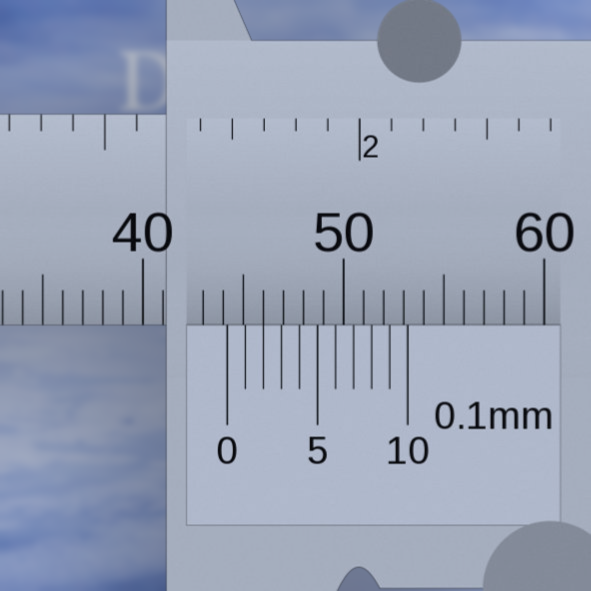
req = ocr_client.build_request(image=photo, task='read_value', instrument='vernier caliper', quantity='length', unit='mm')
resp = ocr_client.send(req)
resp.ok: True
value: 44.2 mm
